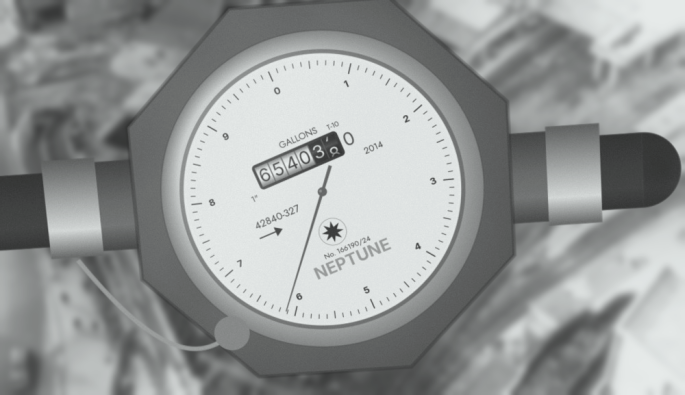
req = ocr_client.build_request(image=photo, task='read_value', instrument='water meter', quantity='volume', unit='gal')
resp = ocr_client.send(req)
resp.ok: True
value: 6540376.1 gal
